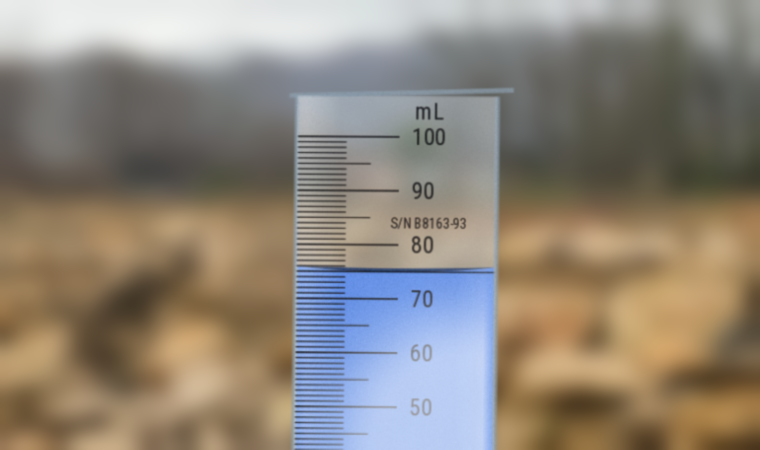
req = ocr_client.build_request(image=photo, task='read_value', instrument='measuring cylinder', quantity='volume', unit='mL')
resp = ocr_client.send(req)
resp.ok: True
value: 75 mL
